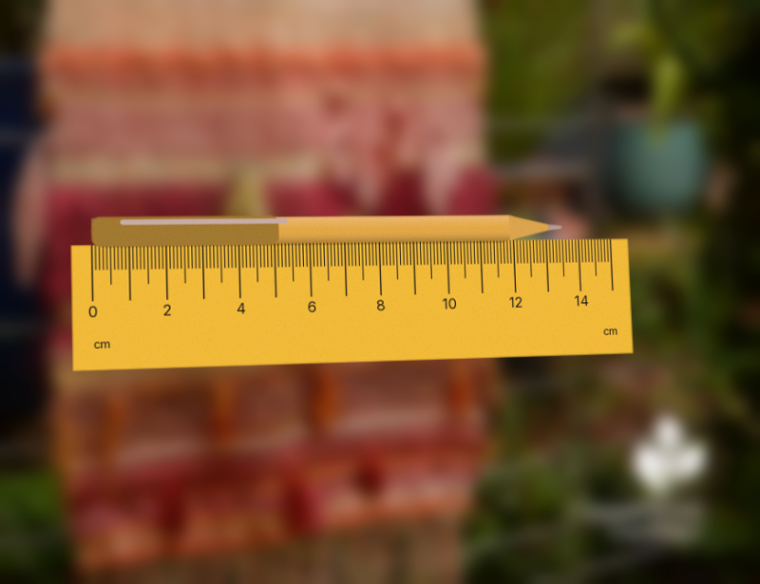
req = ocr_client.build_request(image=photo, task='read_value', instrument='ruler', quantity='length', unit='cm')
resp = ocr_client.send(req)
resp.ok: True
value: 13.5 cm
